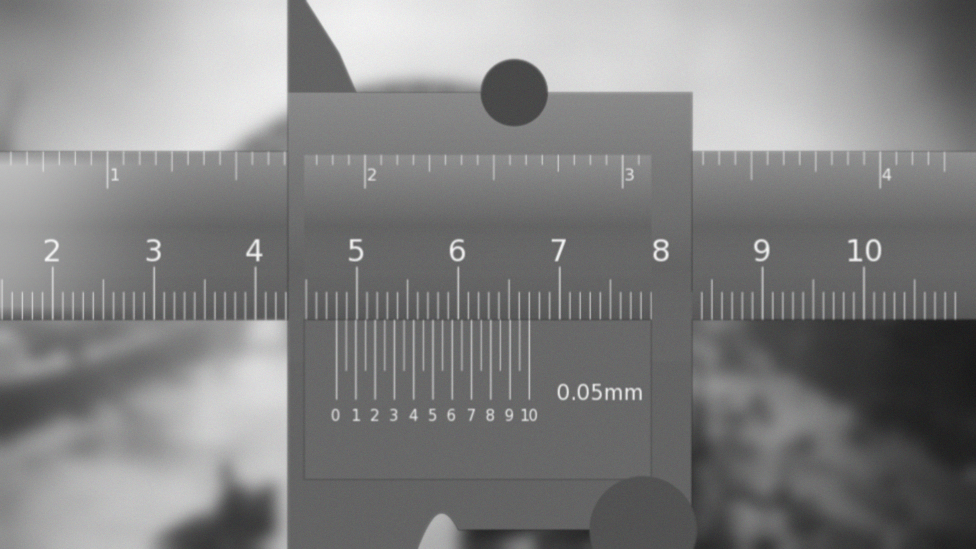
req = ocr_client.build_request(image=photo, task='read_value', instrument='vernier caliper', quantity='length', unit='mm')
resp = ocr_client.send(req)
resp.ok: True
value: 48.0 mm
